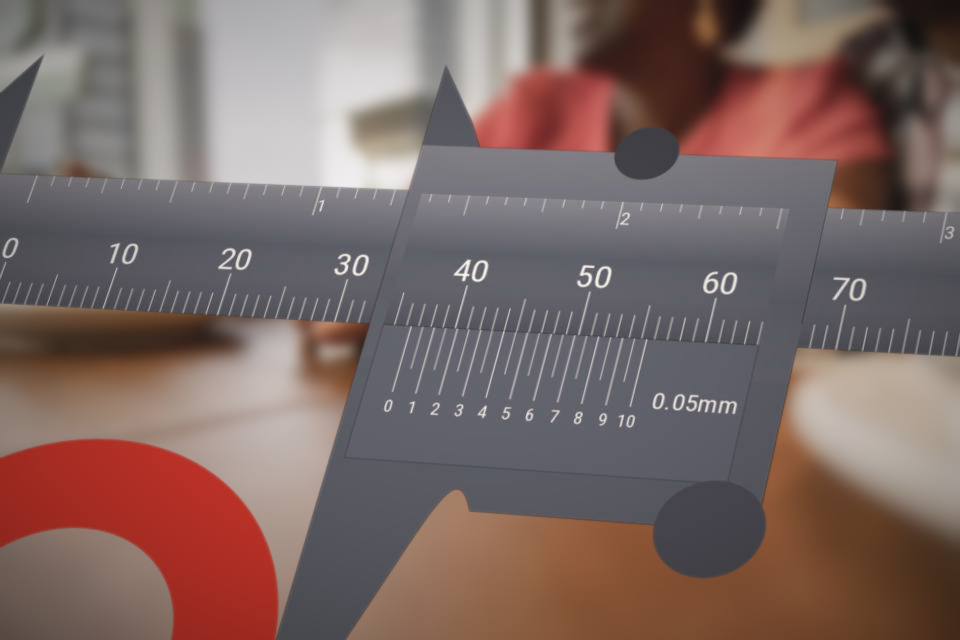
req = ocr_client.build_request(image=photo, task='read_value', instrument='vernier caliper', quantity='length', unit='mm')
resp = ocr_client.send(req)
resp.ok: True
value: 36.4 mm
